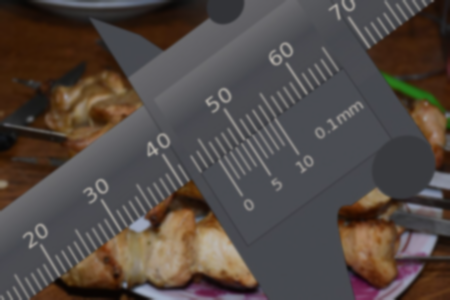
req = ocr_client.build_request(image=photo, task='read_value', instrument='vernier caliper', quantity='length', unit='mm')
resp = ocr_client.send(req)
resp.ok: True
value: 45.8 mm
